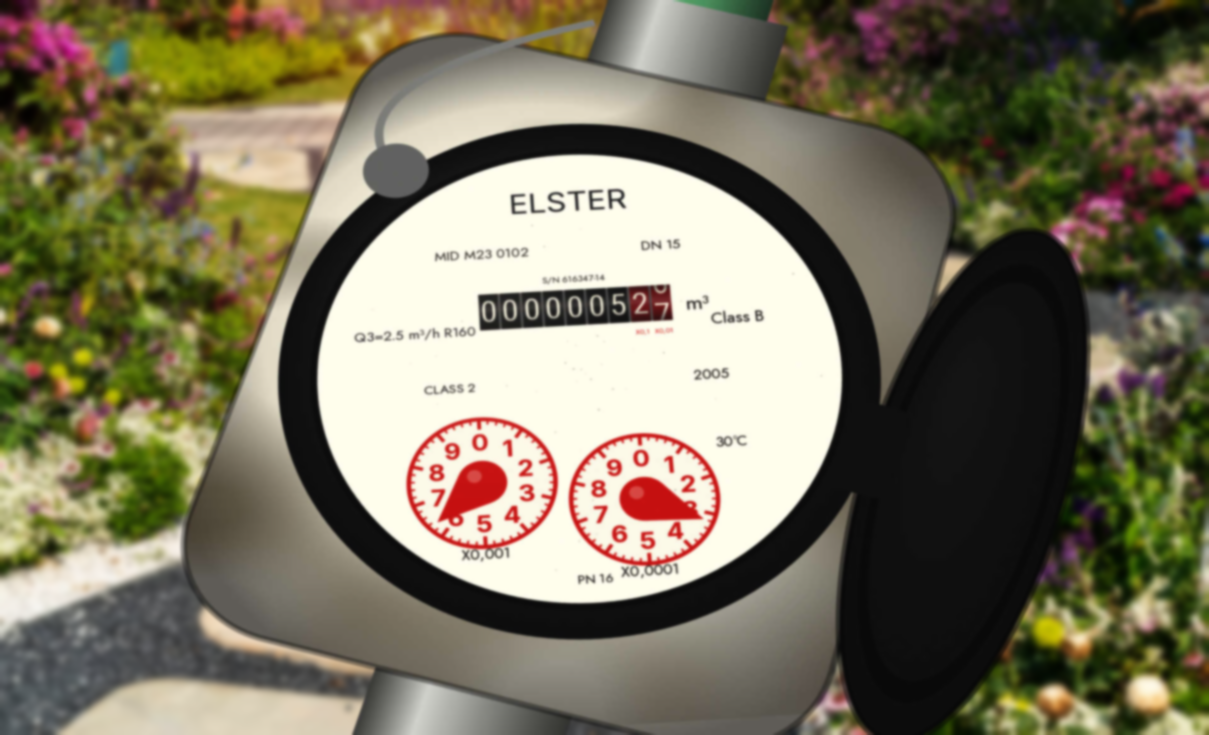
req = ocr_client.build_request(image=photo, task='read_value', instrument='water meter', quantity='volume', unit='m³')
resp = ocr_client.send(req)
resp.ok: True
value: 5.2663 m³
